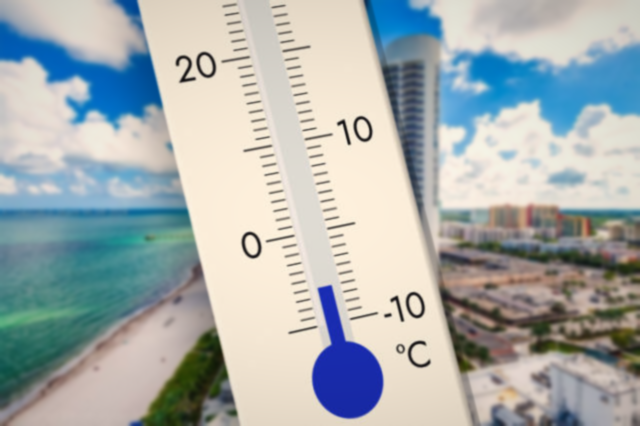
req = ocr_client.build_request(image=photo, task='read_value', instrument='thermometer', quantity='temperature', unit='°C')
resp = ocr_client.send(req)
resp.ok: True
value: -6 °C
